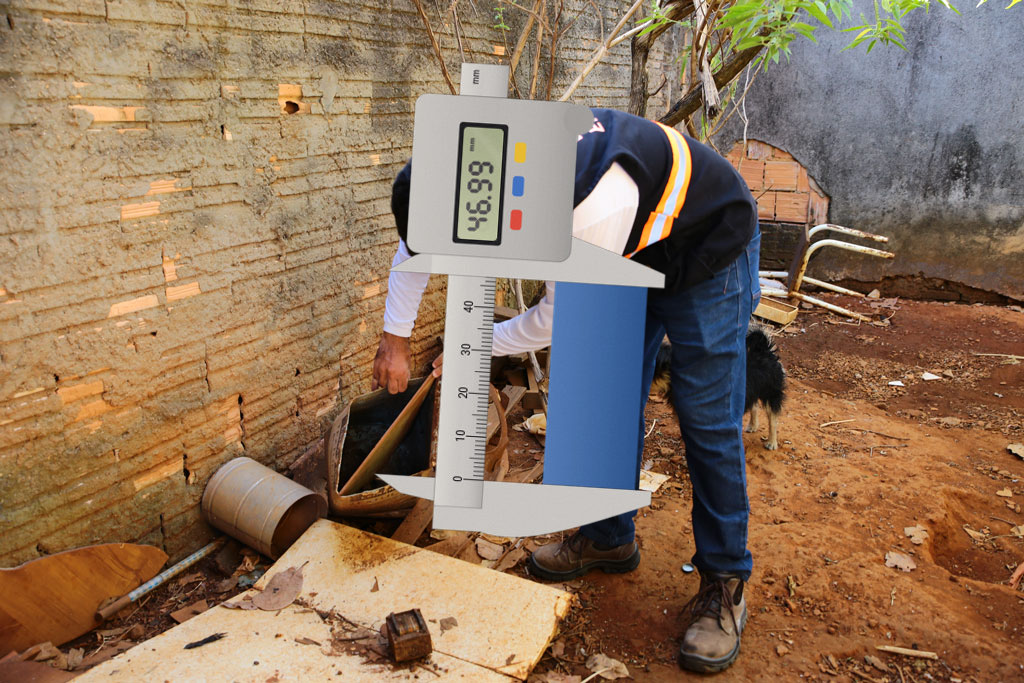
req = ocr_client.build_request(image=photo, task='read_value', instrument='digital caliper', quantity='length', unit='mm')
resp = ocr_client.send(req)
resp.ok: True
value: 46.99 mm
